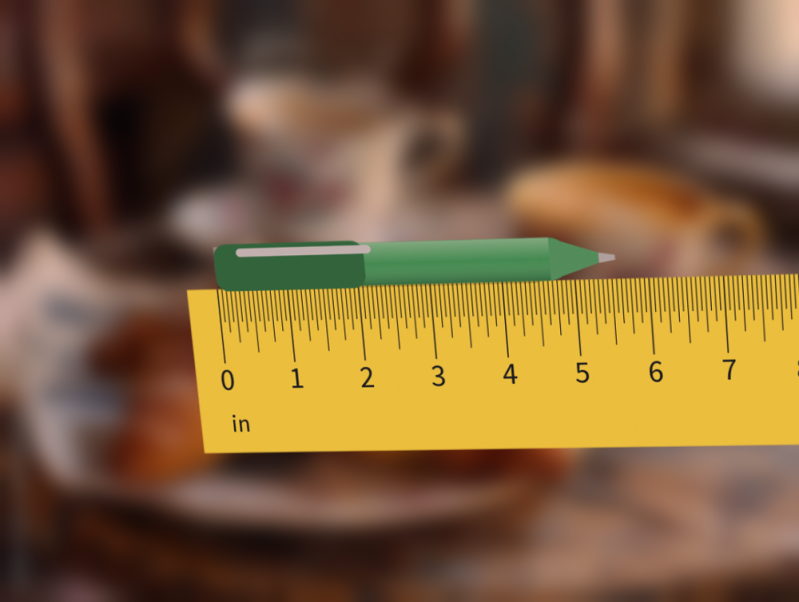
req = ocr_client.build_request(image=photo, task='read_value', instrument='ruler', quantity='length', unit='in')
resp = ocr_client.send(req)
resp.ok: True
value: 5.5625 in
